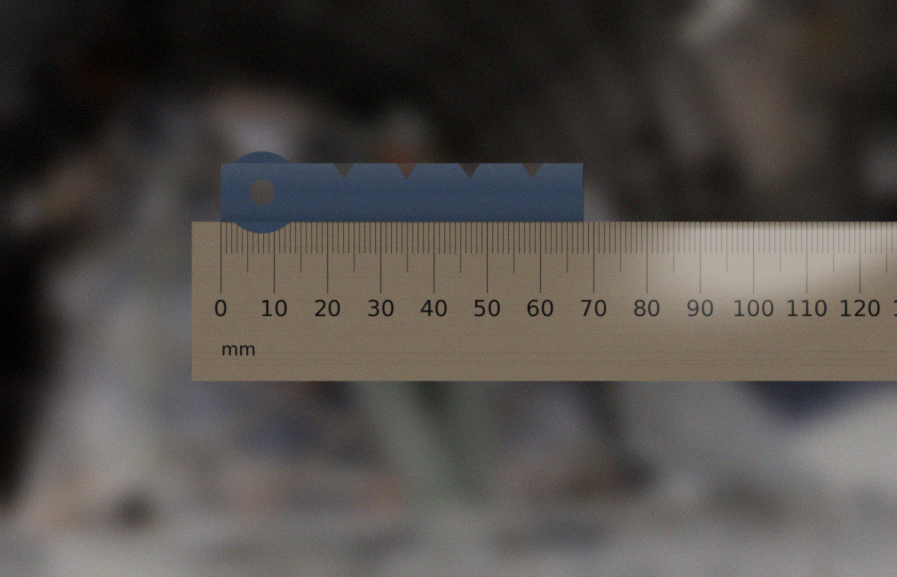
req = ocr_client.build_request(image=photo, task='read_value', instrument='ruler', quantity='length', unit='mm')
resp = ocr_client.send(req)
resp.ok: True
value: 68 mm
